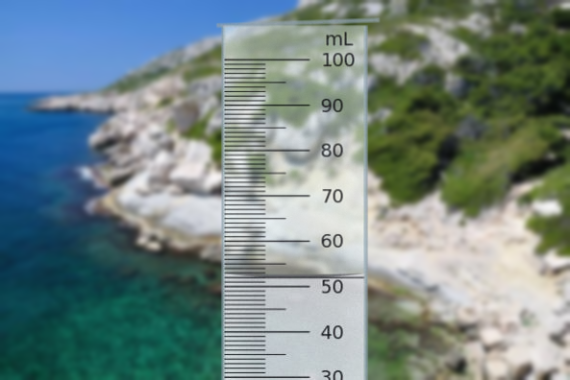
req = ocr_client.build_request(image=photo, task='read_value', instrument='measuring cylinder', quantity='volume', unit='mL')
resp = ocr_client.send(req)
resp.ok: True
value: 52 mL
